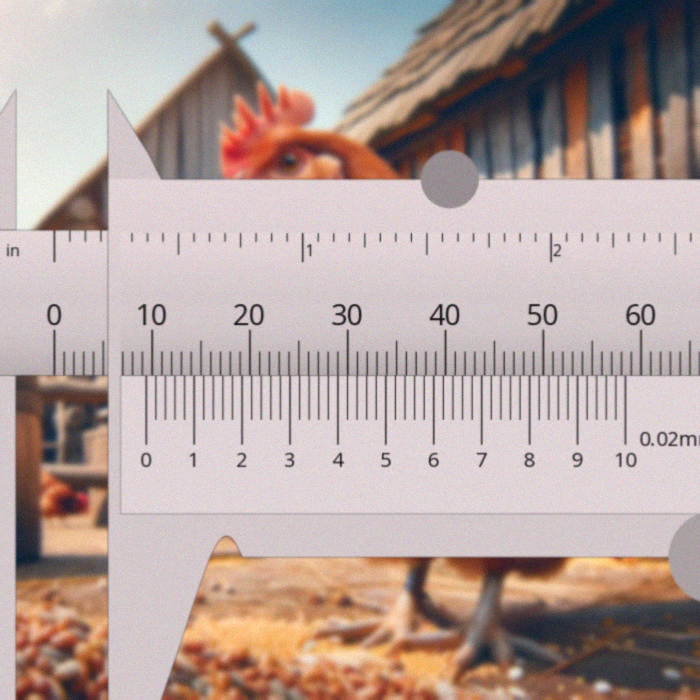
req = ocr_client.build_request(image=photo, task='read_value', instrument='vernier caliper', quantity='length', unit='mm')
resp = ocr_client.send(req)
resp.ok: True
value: 9.4 mm
